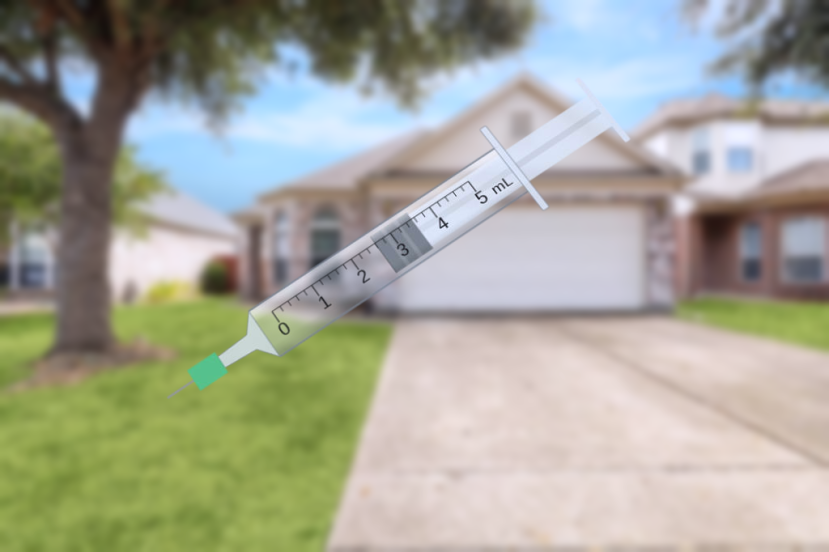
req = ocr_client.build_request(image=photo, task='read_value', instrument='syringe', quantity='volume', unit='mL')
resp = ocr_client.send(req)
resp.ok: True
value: 2.6 mL
